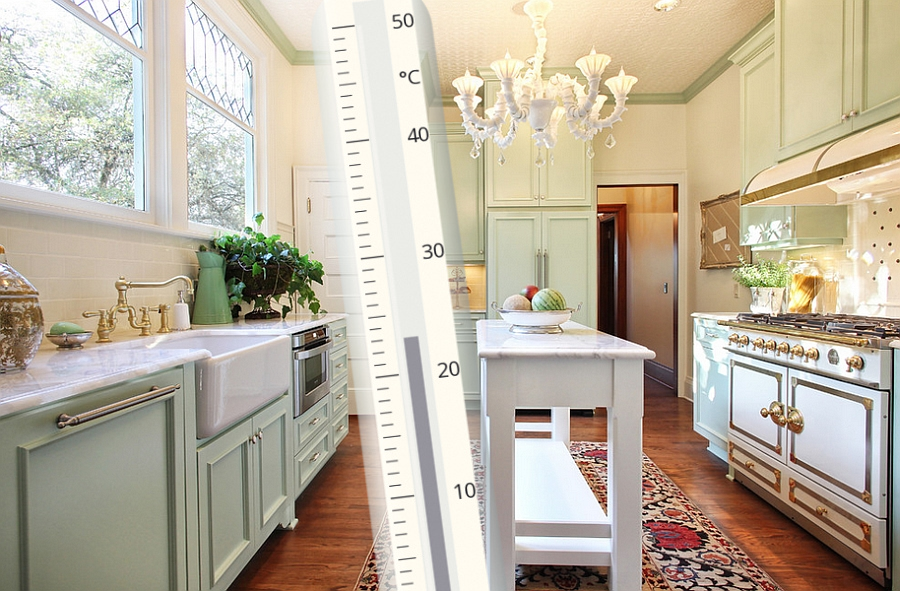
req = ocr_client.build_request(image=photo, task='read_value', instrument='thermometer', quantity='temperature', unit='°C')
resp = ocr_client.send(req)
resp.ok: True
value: 23 °C
